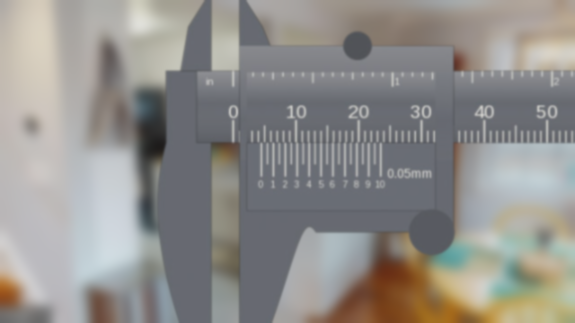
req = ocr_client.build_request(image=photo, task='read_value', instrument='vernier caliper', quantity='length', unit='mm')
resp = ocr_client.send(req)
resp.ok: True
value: 4.5 mm
